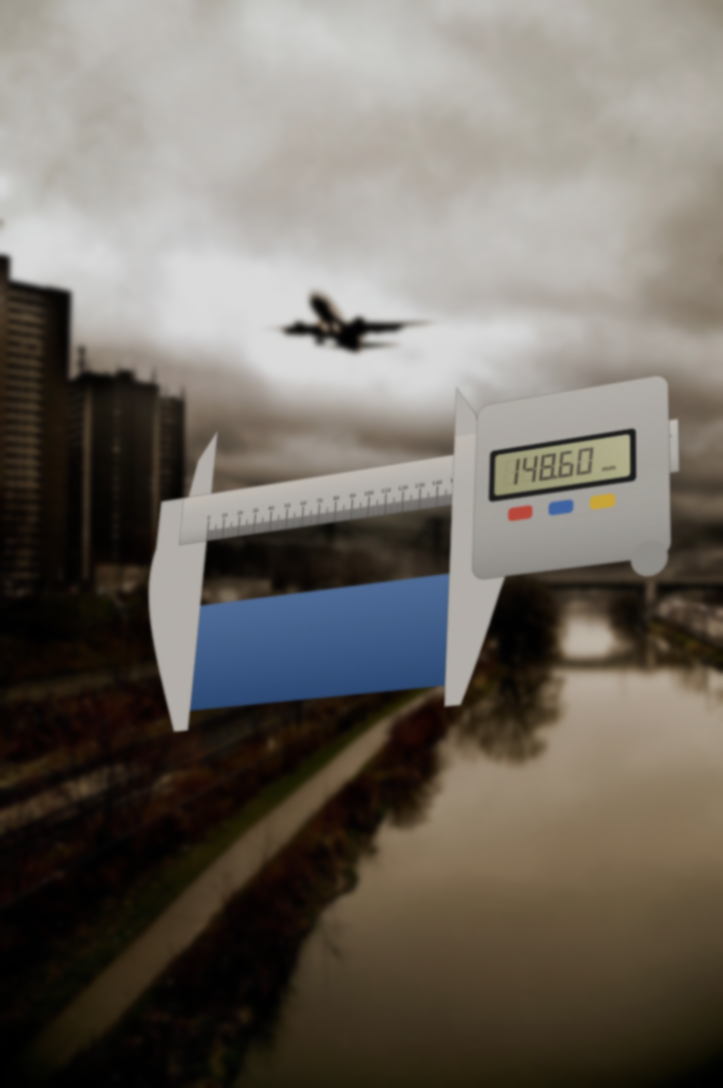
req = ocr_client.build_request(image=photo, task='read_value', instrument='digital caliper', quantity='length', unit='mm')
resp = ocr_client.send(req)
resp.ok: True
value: 148.60 mm
